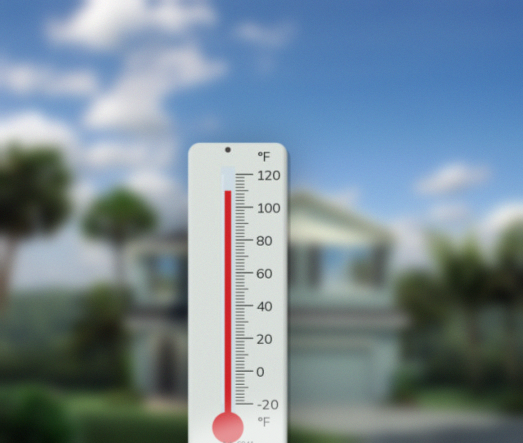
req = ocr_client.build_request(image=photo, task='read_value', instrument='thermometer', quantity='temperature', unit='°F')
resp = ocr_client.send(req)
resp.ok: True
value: 110 °F
